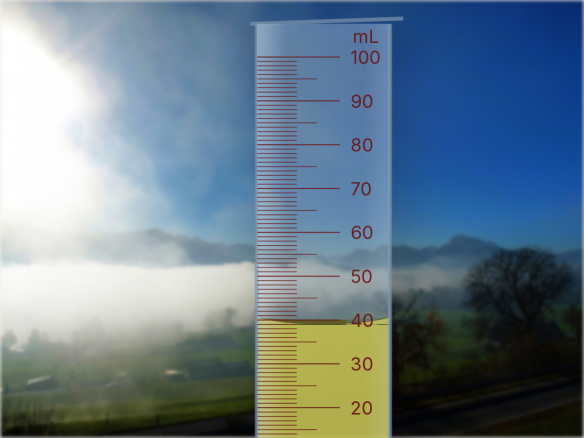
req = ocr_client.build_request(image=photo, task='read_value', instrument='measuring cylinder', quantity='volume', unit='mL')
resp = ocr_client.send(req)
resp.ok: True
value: 39 mL
